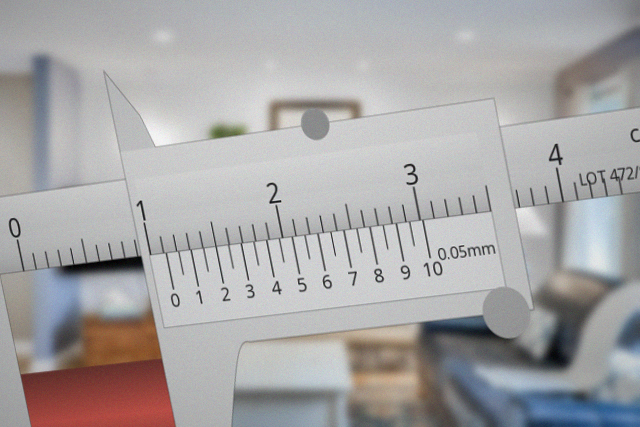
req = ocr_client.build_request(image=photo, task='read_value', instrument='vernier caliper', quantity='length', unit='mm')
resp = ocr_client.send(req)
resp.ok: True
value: 11.2 mm
